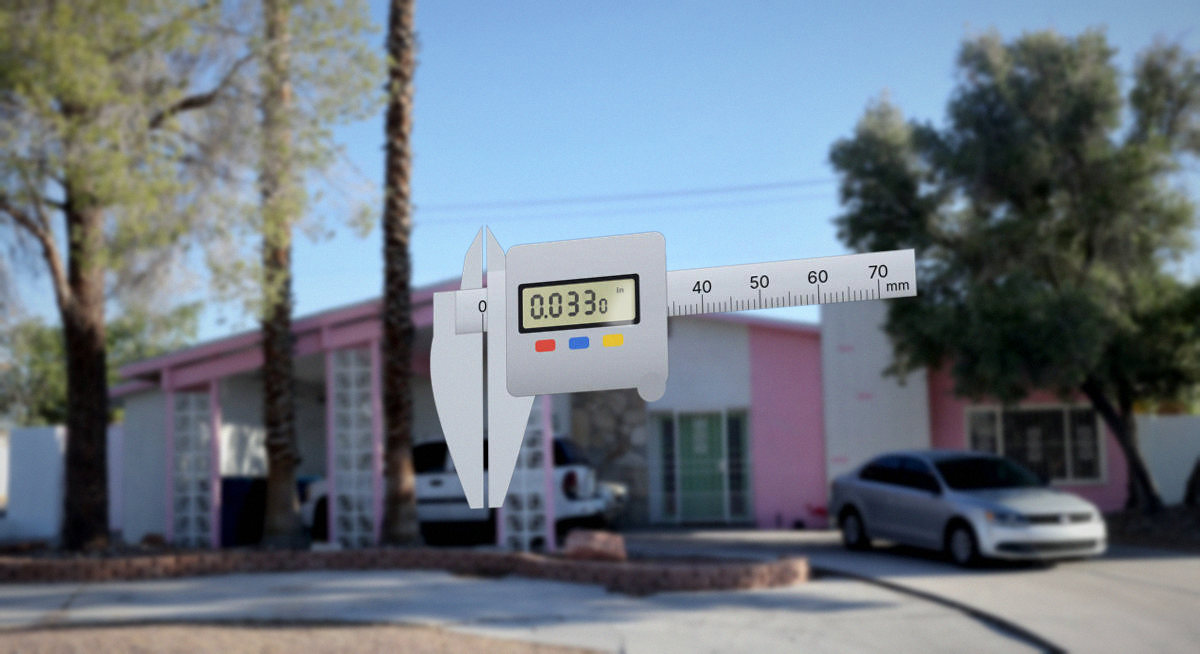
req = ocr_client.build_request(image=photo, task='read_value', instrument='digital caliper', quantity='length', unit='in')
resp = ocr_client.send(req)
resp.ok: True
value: 0.0330 in
